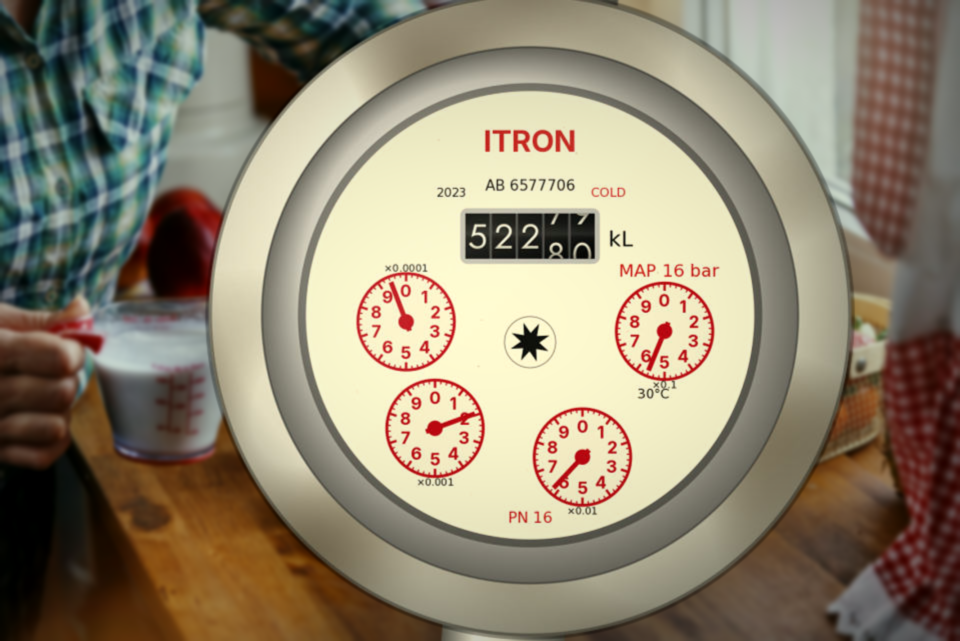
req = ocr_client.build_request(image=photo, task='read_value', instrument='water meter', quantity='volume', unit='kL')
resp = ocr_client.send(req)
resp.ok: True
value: 52279.5619 kL
